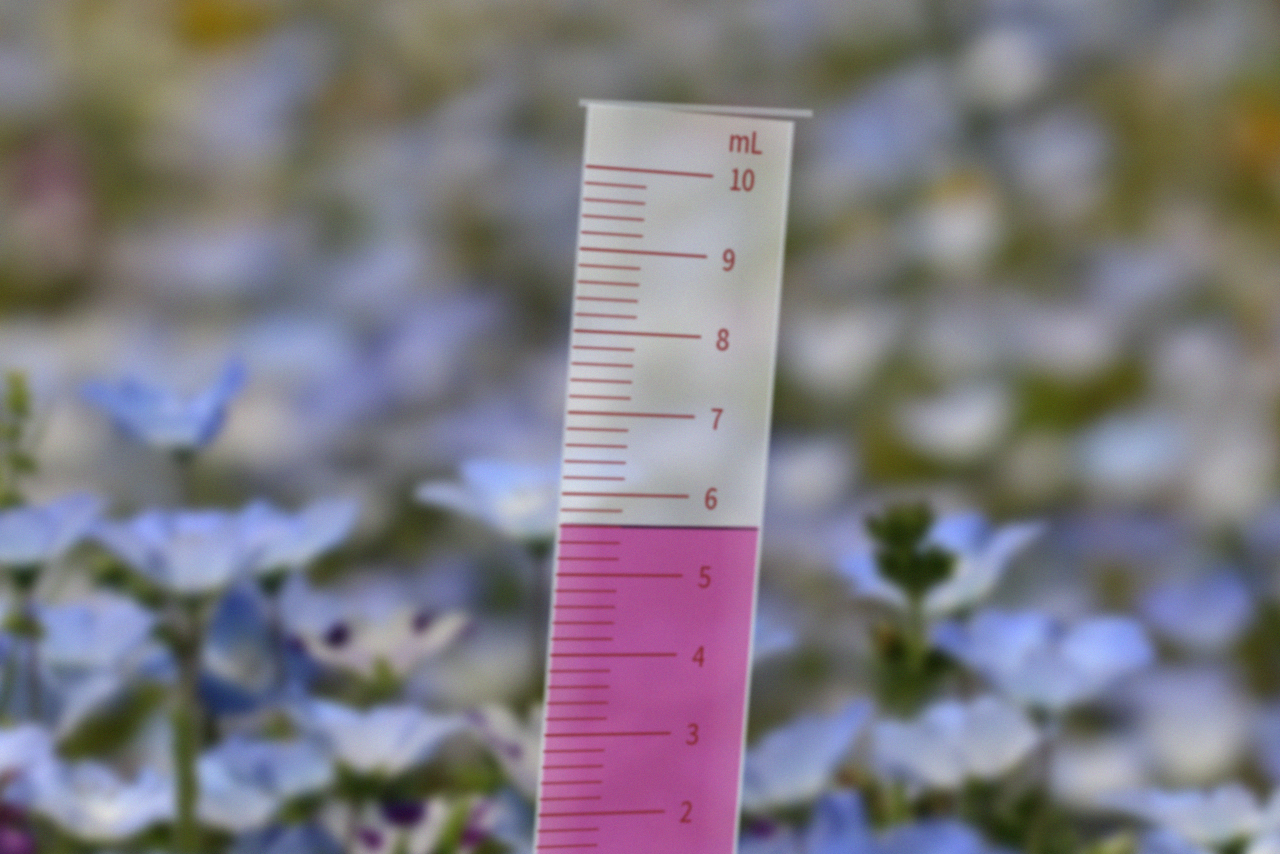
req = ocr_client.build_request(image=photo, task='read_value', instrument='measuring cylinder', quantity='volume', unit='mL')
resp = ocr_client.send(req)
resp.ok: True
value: 5.6 mL
